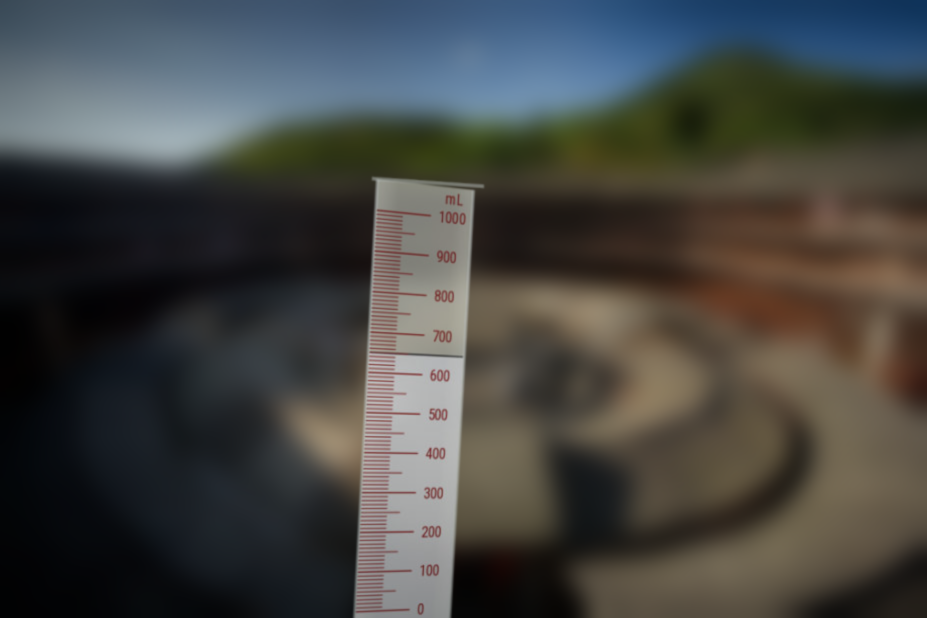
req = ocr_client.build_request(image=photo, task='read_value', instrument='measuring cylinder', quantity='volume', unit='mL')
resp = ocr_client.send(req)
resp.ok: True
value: 650 mL
